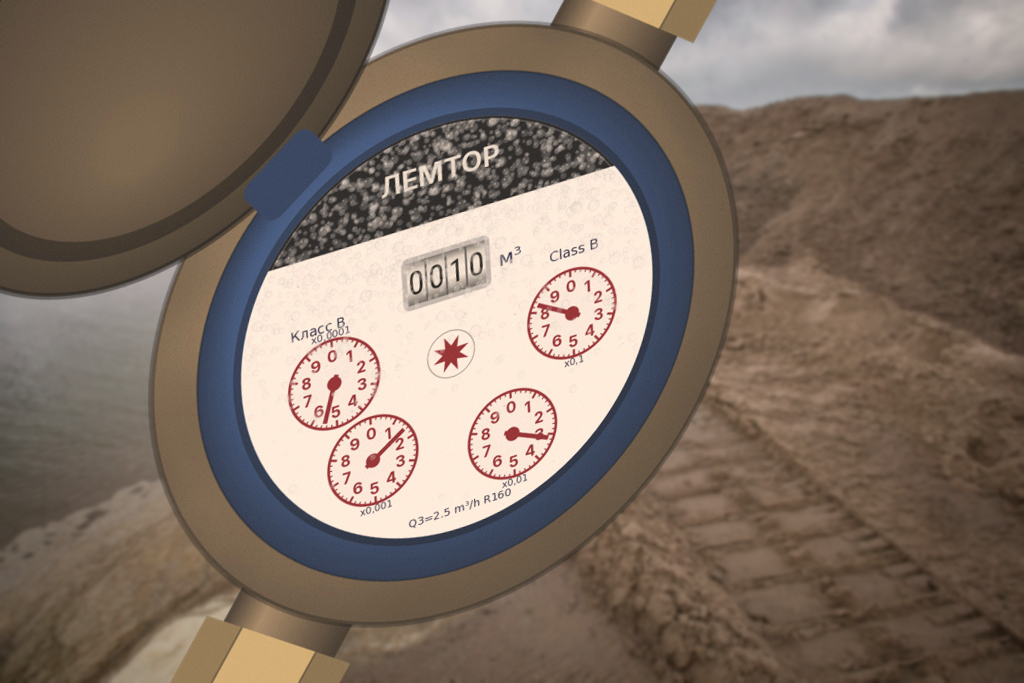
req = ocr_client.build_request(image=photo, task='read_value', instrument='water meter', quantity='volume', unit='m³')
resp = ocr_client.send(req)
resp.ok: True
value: 10.8315 m³
